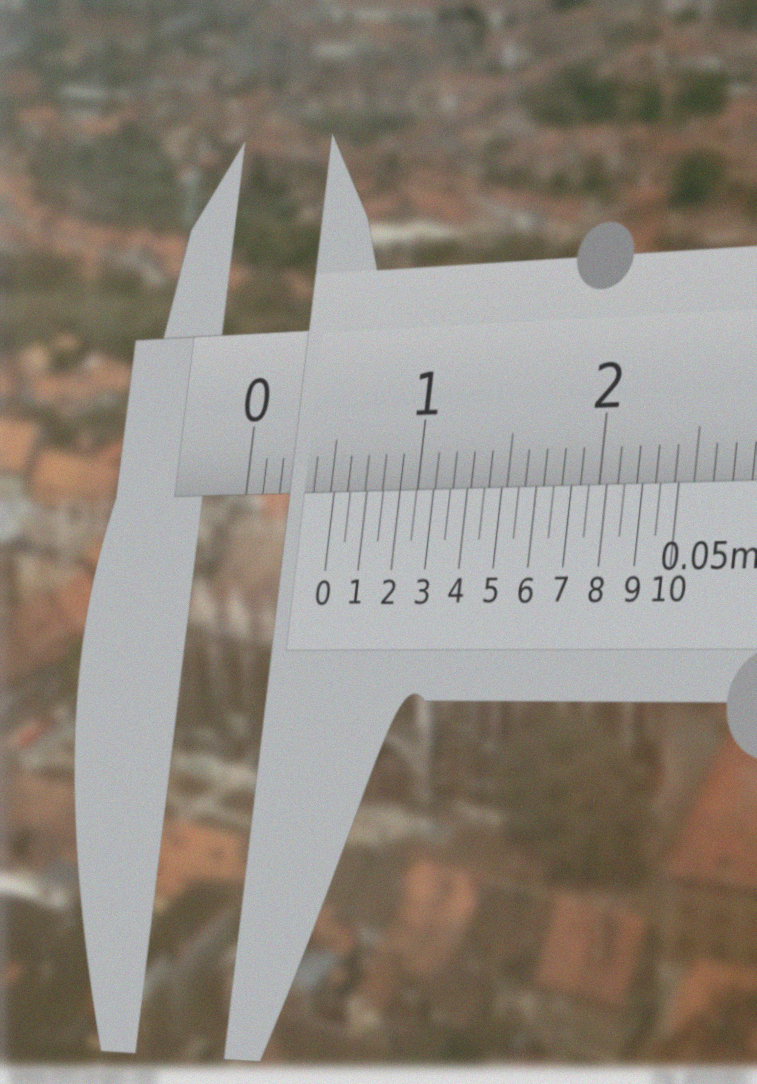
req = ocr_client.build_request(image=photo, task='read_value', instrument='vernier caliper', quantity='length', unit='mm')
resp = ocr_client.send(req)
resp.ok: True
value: 5.2 mm
